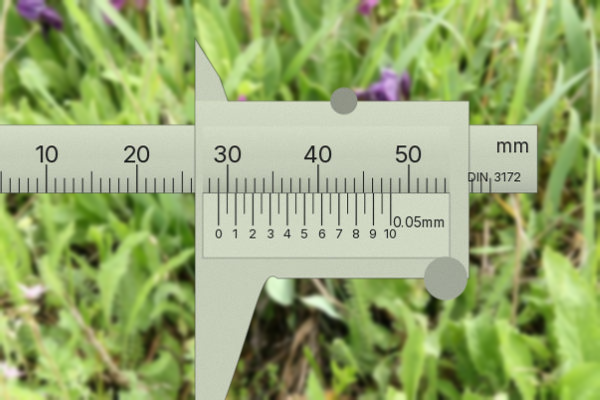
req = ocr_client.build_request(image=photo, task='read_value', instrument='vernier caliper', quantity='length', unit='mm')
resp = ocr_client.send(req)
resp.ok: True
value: 29.0 mm
